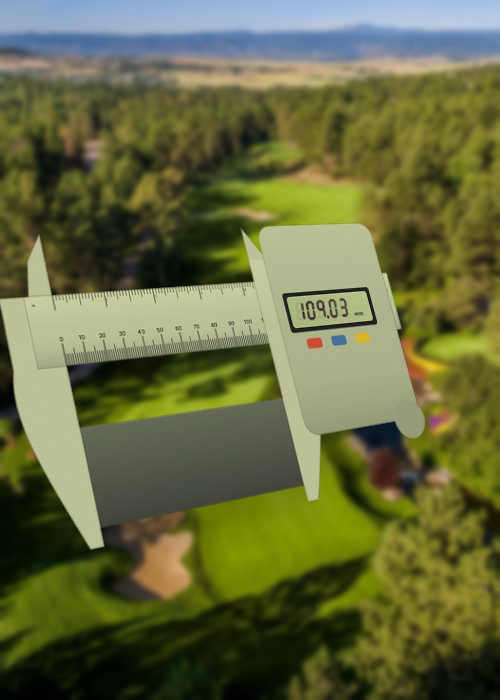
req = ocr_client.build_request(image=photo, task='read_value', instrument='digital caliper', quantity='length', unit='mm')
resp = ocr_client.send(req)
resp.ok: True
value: 109.03 mm
